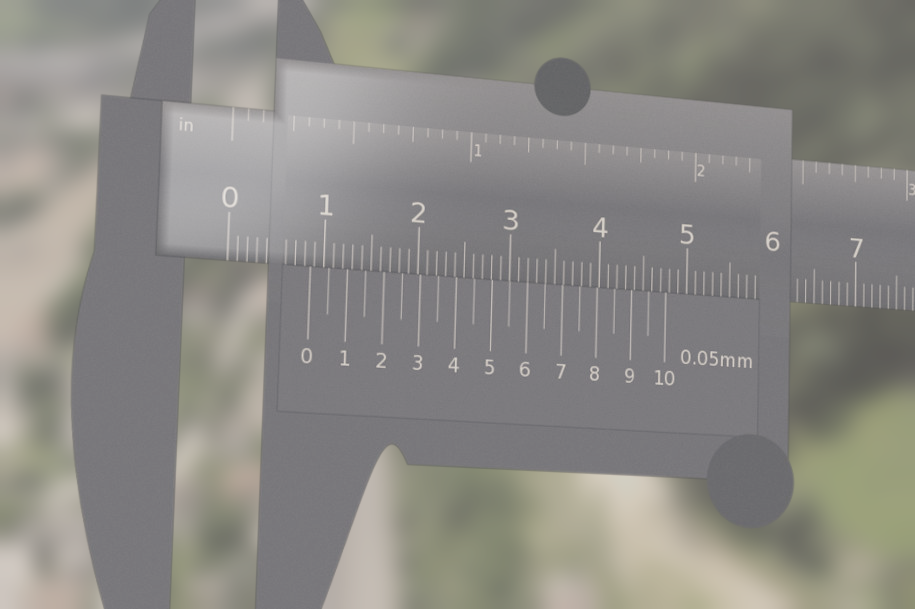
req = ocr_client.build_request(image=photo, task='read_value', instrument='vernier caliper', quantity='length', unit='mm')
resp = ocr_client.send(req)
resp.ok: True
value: 8.6 mm
